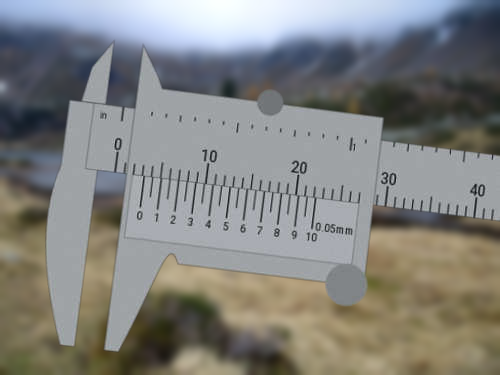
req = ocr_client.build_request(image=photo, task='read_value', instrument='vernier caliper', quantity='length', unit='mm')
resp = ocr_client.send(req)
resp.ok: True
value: 3.2 mm
